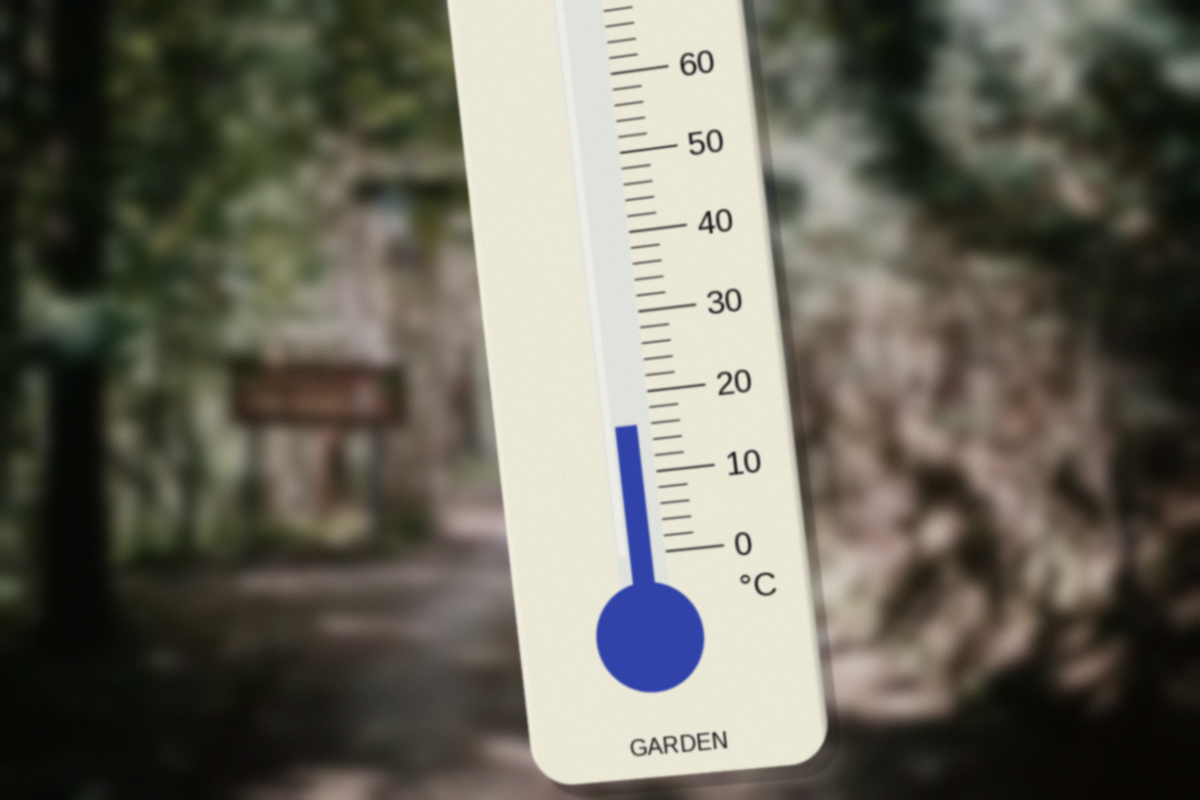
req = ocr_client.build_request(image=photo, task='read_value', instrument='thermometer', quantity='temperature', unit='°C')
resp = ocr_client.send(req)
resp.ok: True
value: 16 °C
